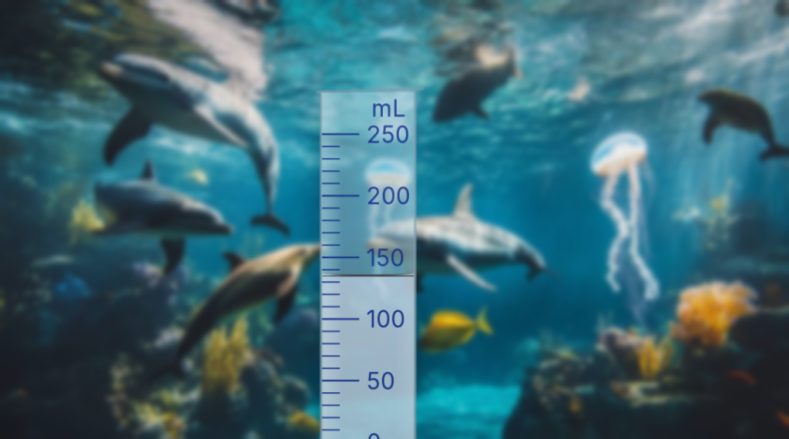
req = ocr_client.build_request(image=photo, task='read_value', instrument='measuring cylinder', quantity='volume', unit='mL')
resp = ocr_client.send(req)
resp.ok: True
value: 135 mL
